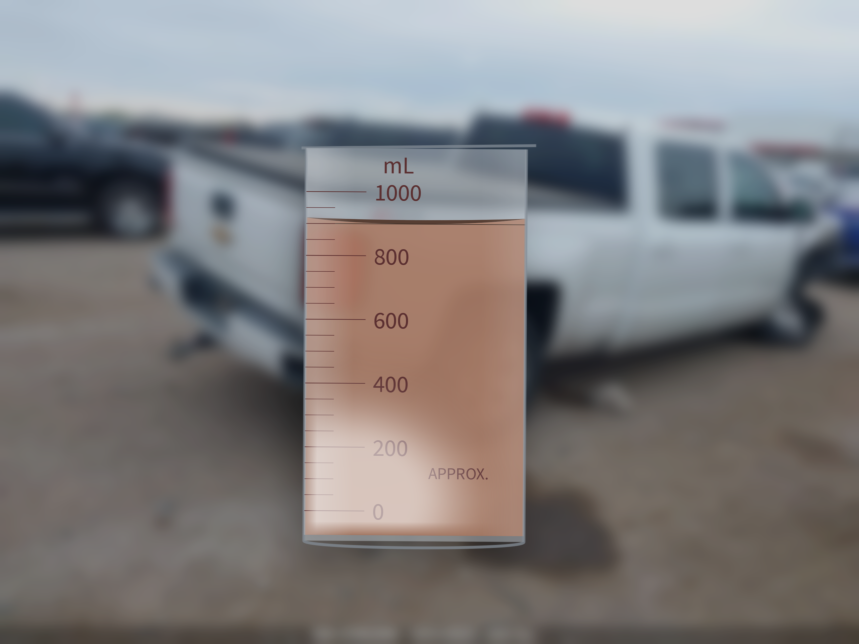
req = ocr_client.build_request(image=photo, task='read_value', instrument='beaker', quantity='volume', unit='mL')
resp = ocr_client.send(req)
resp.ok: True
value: 900 mL
